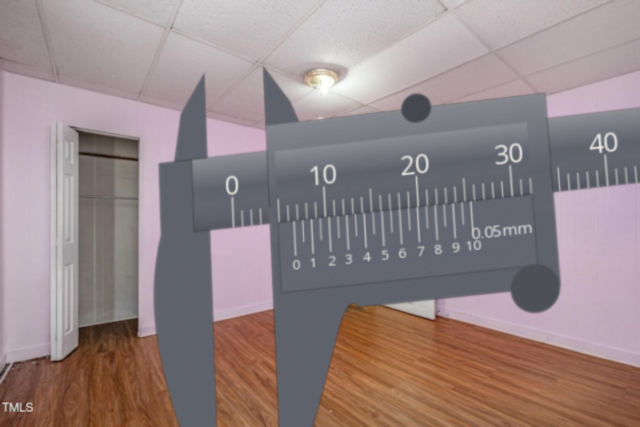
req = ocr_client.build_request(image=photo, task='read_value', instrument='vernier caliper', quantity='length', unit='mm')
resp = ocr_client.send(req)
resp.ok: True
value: 6.6 mm
